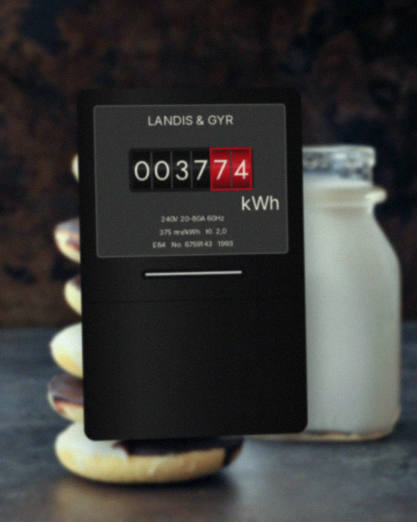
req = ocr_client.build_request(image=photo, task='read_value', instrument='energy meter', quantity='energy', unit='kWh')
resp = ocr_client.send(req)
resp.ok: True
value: 37.74 kWh
